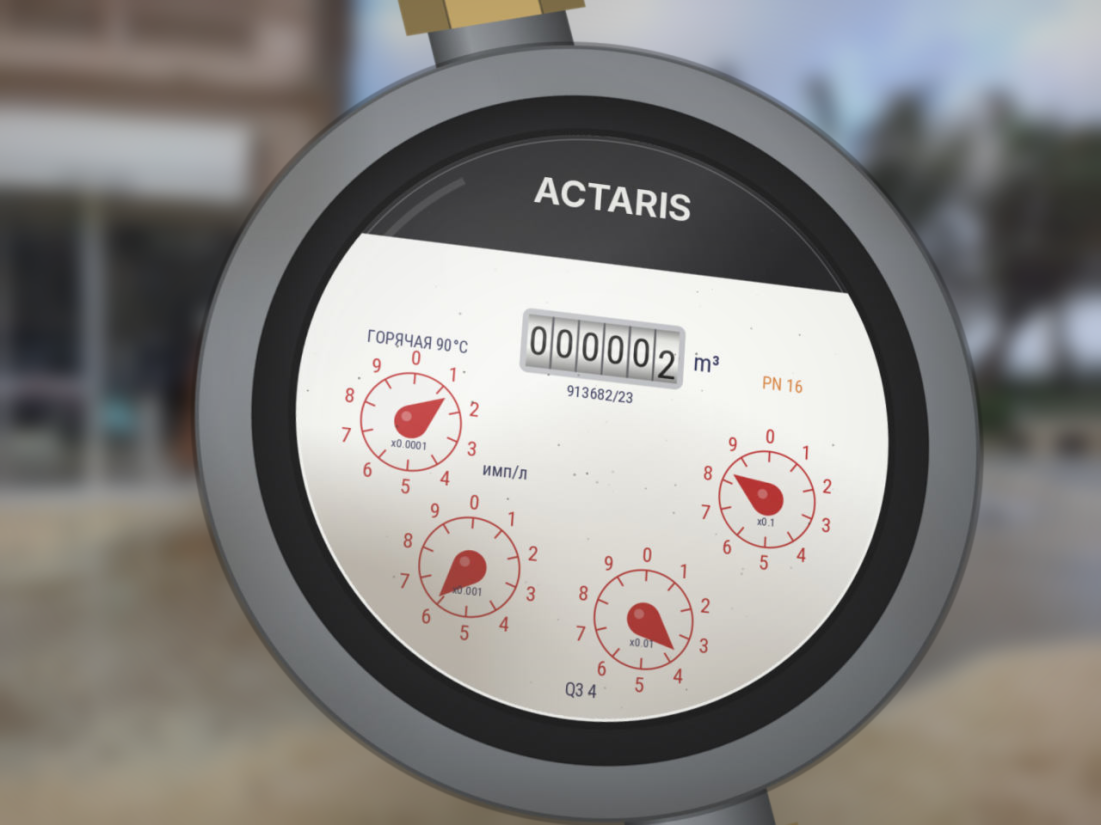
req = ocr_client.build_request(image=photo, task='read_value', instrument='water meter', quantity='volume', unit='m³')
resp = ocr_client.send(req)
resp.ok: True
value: 1.8361 m³
